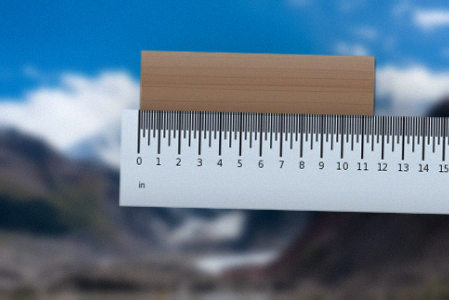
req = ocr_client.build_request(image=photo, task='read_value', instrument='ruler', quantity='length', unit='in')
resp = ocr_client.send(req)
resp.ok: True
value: 11.5 in
